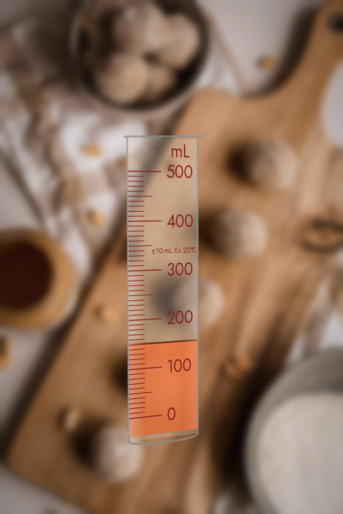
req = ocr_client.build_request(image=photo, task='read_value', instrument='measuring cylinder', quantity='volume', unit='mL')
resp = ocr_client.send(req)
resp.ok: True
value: 150 mL
